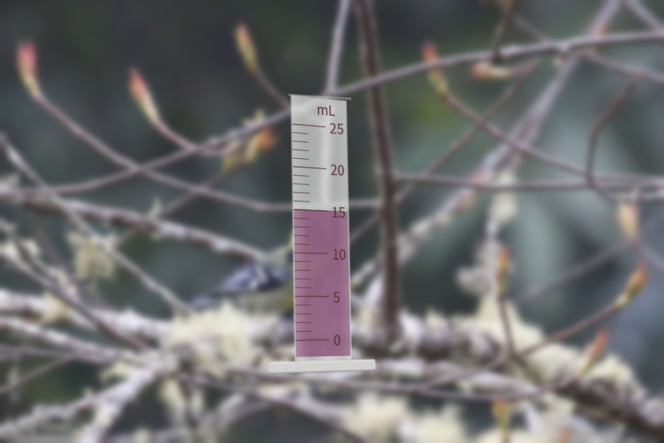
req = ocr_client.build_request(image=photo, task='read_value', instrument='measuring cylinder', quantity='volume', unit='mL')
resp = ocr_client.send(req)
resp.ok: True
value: 15 mL
